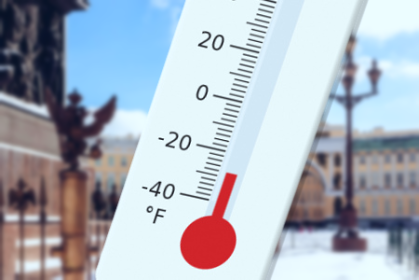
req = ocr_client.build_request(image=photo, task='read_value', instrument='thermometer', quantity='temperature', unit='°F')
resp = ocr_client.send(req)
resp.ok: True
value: -28 °F
